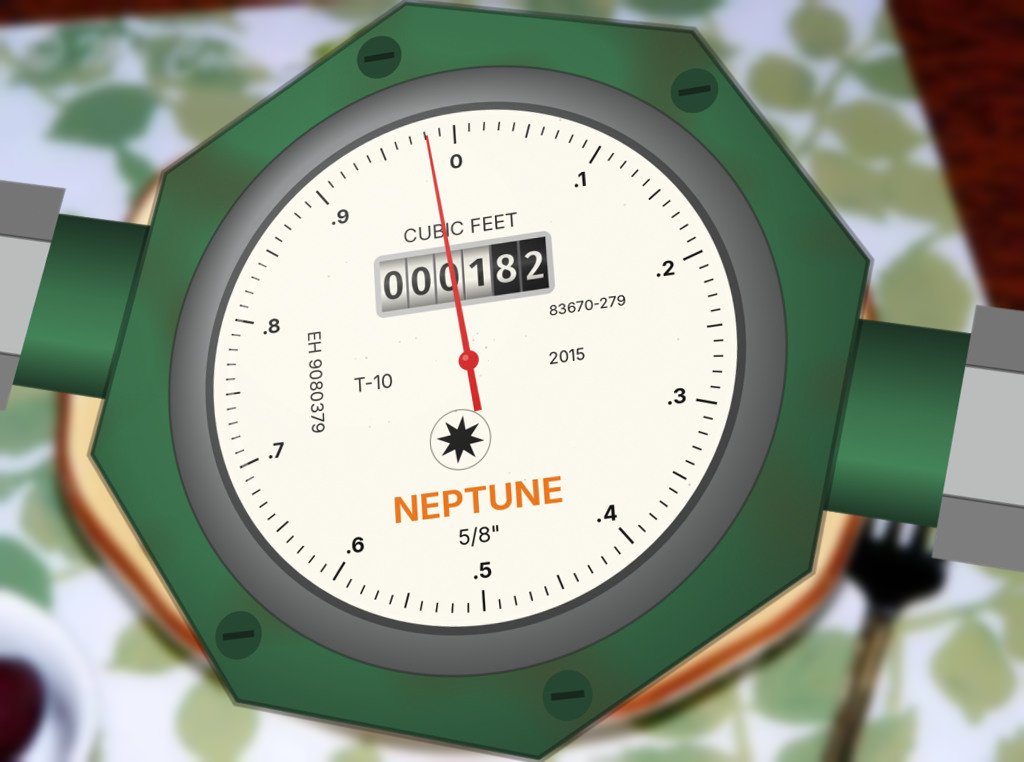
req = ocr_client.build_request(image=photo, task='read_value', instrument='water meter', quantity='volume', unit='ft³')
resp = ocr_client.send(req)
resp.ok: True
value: 181.98 ft³
